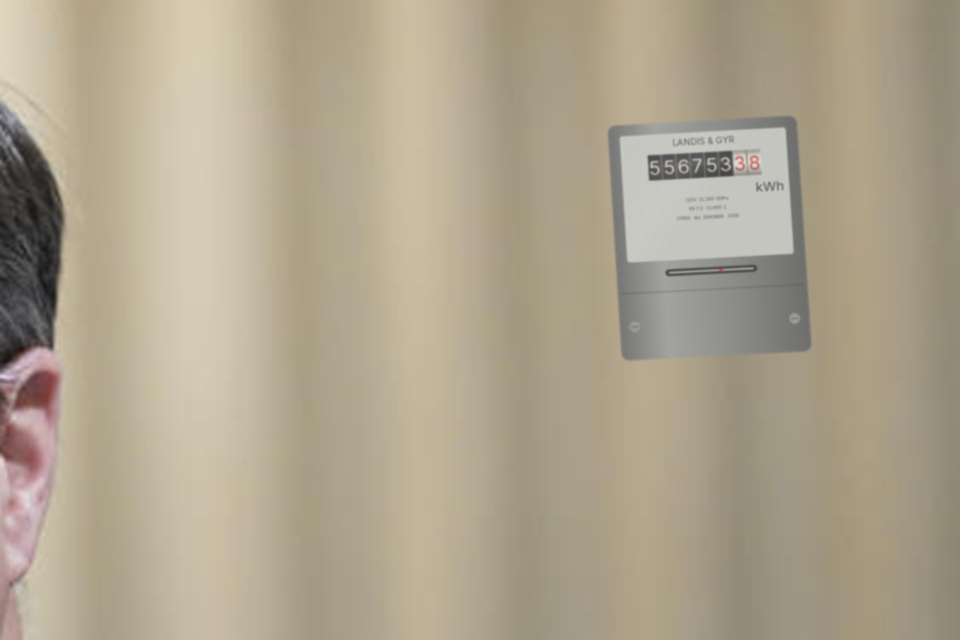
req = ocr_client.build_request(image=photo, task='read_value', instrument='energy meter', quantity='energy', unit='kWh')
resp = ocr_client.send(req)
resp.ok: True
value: 556753.38 kWh
